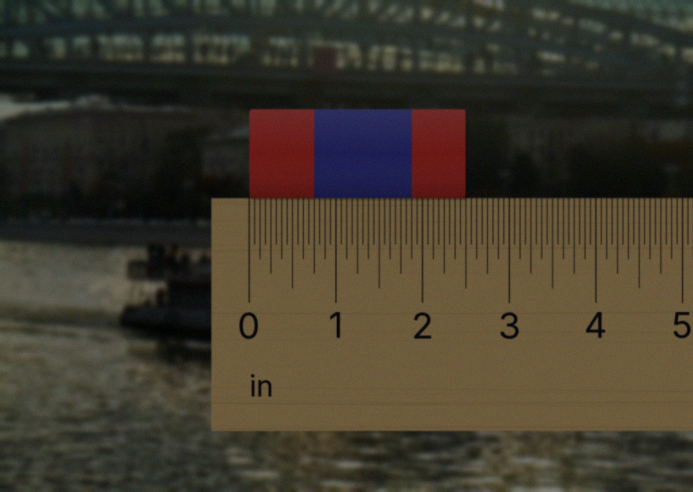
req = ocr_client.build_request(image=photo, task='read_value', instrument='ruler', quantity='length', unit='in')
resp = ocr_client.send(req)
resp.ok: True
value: 2.5 in
